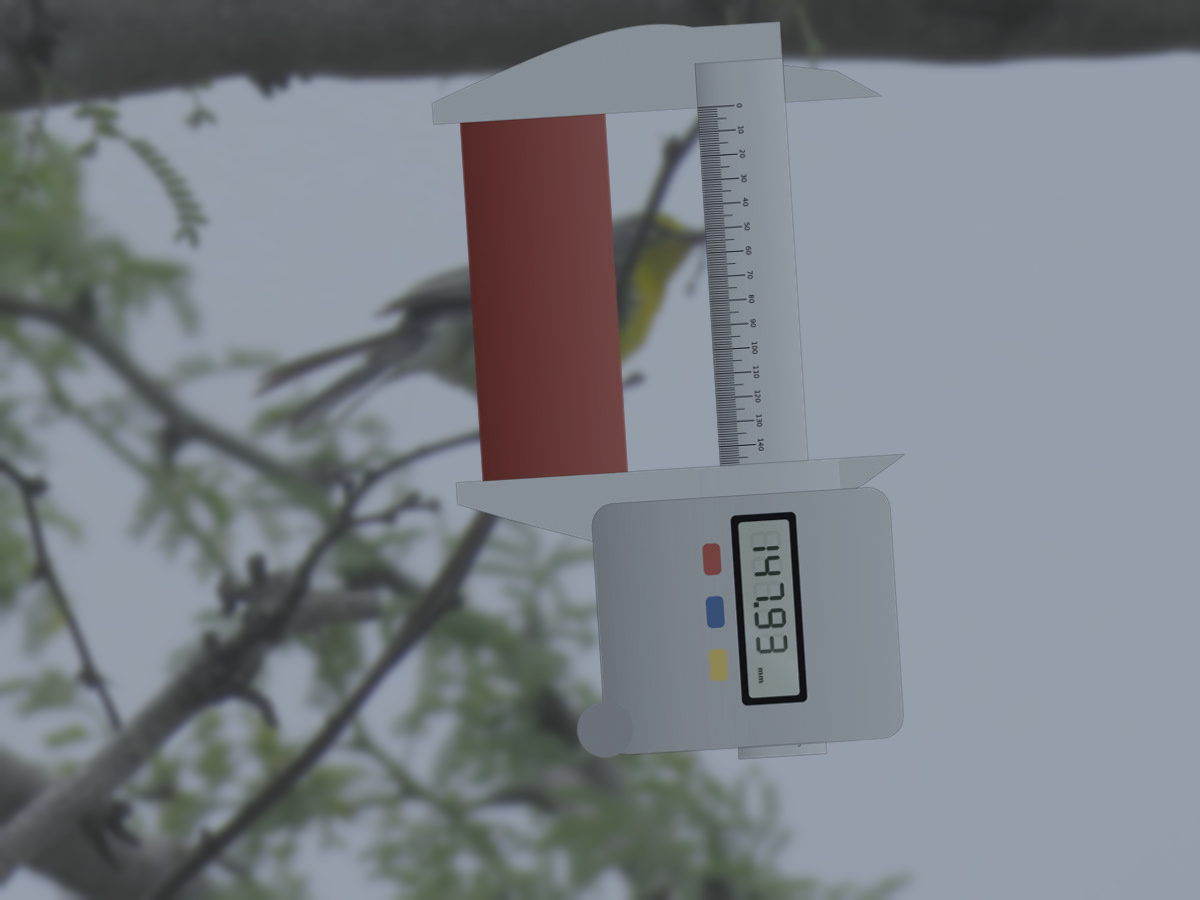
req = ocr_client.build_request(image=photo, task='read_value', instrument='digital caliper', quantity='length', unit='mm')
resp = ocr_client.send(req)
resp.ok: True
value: 147.93 mm
